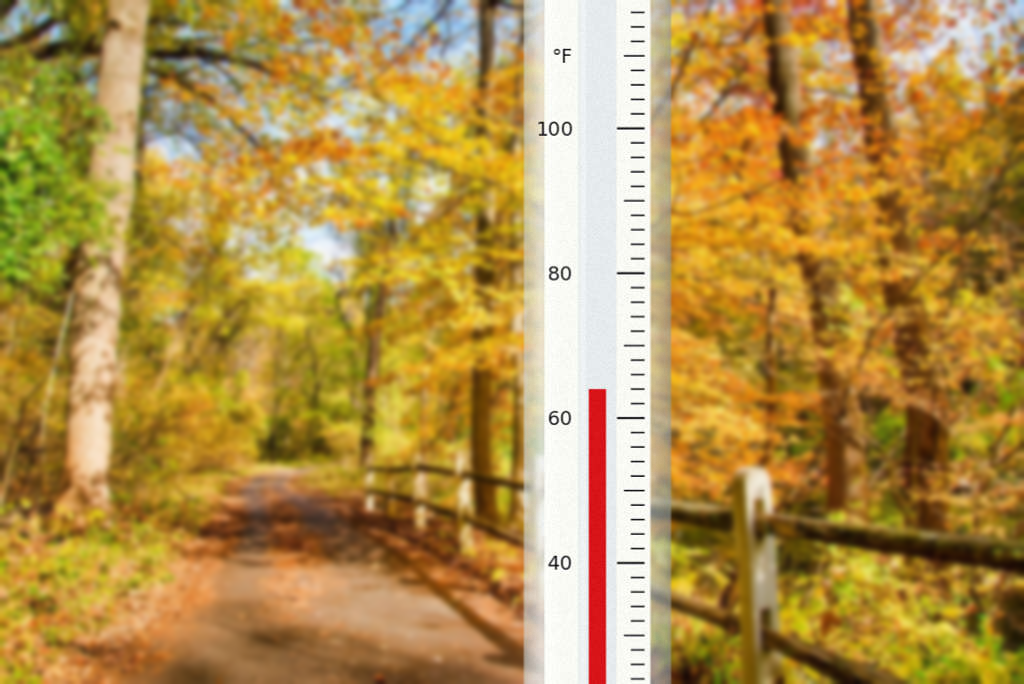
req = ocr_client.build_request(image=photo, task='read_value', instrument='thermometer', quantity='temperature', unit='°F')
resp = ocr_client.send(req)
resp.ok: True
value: 64 °F
